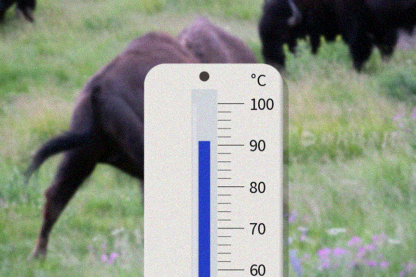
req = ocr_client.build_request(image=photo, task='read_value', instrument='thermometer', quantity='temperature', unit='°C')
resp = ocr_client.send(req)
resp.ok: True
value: 91 °C
